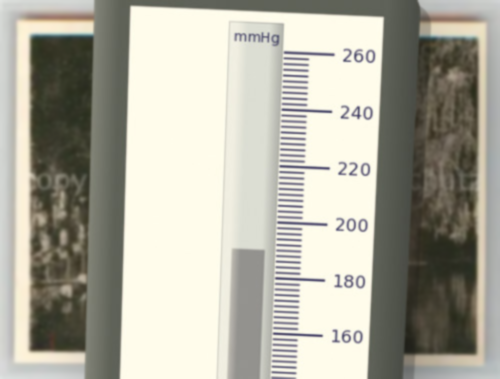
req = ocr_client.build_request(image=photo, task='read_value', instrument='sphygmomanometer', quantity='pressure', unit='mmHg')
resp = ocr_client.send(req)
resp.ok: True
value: 190 mmHg
